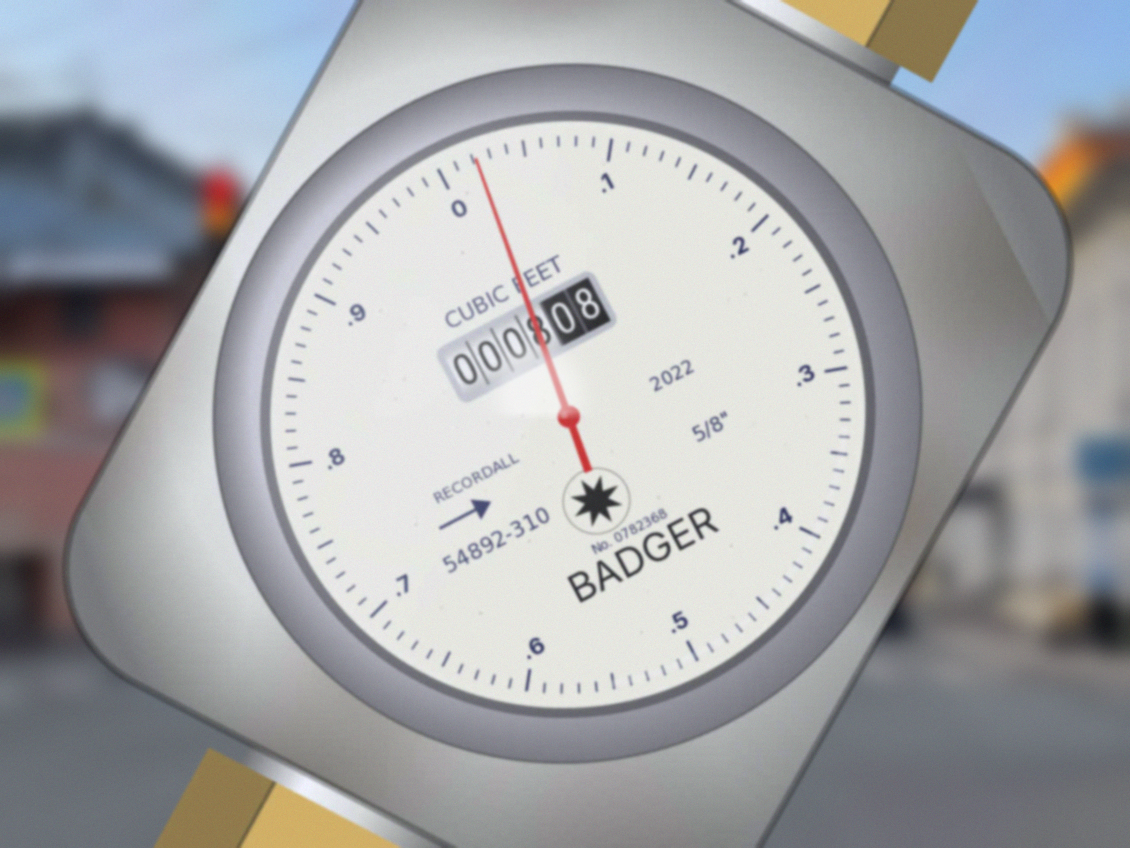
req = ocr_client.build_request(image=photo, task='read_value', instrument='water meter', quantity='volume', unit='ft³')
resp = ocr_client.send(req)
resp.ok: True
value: 808.02 ft³
